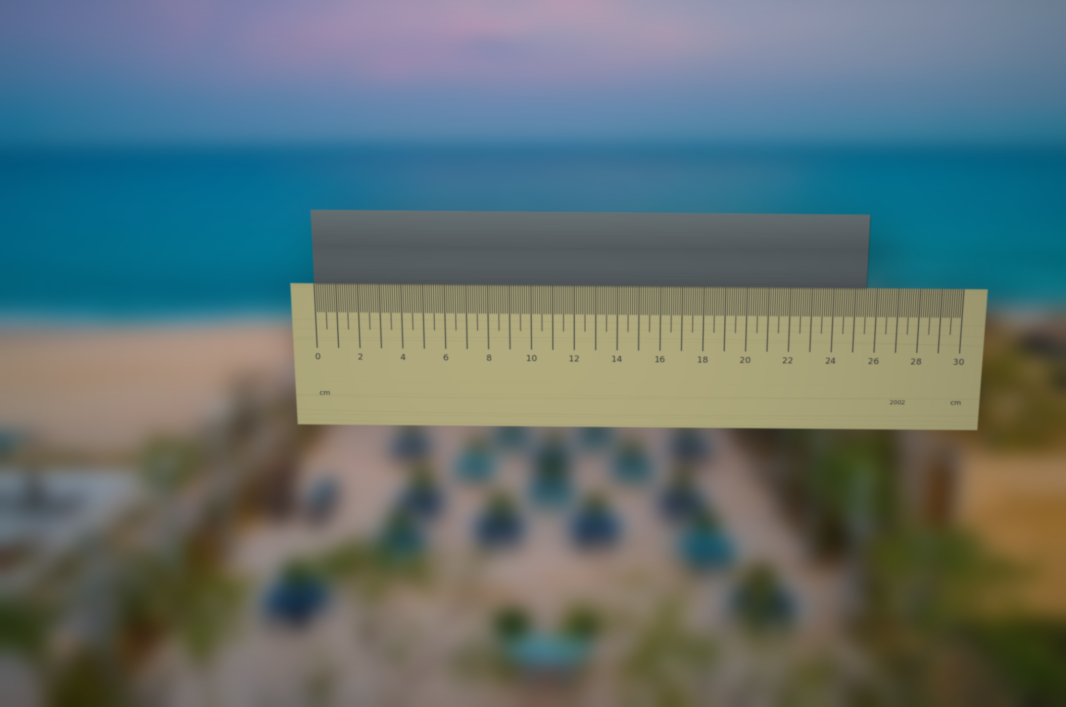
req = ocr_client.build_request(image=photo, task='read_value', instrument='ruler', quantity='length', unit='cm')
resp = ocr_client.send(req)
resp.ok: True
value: 25.5 cm
